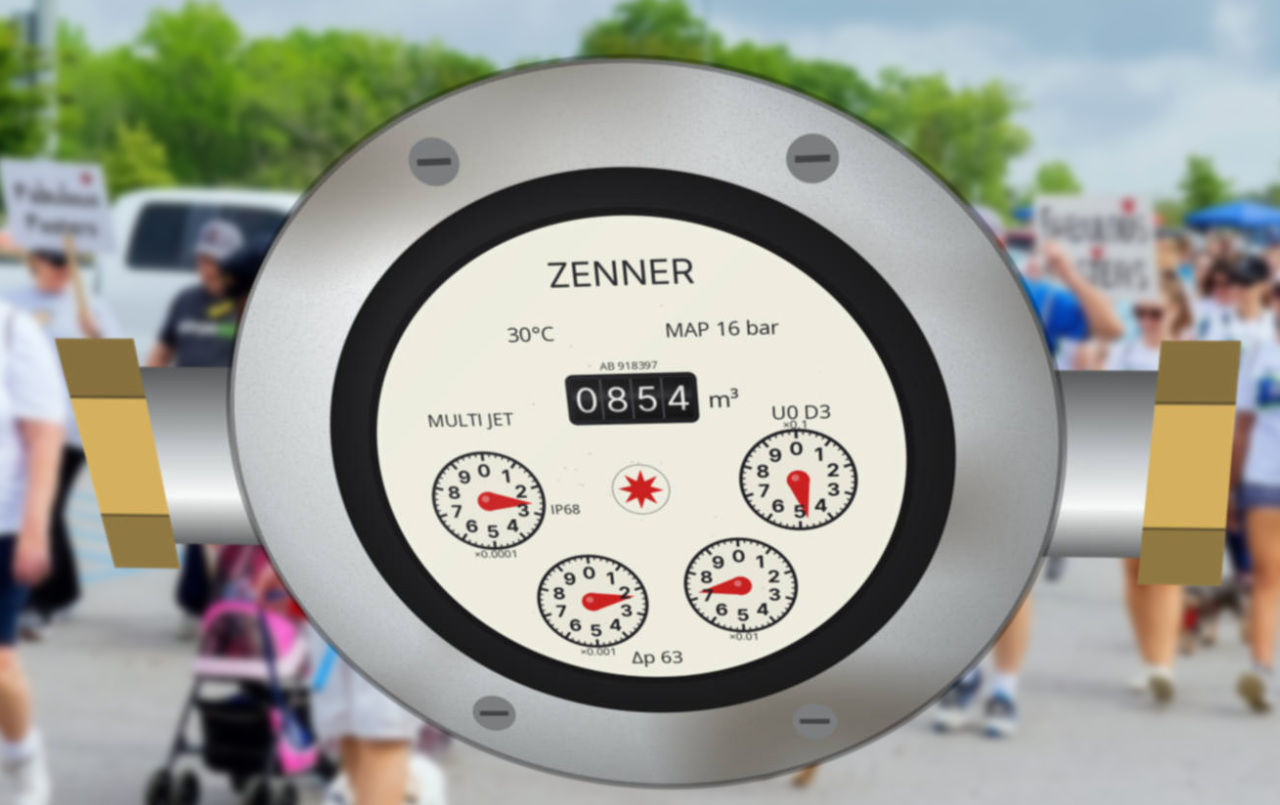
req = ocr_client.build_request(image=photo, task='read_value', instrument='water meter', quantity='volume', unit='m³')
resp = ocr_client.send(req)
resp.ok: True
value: 854.4722 m³
